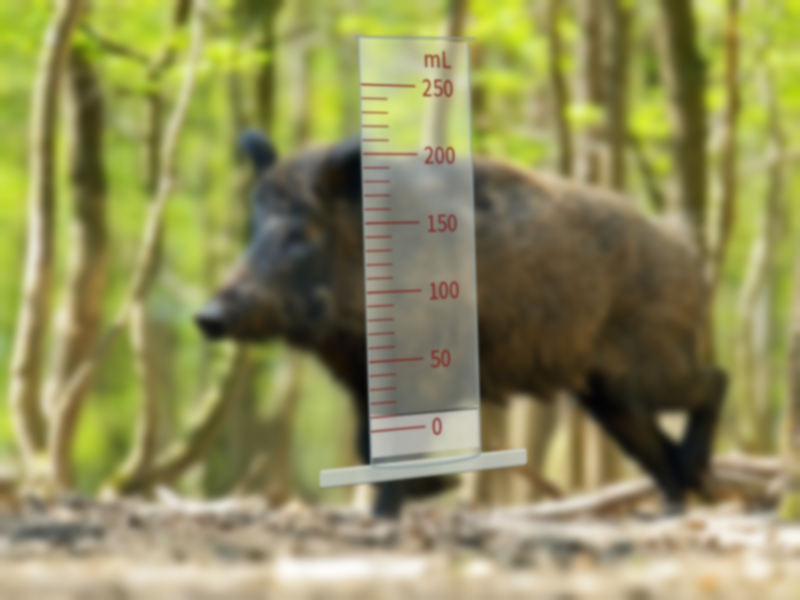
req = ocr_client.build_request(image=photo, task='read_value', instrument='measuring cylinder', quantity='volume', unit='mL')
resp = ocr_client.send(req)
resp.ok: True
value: 10 mL
